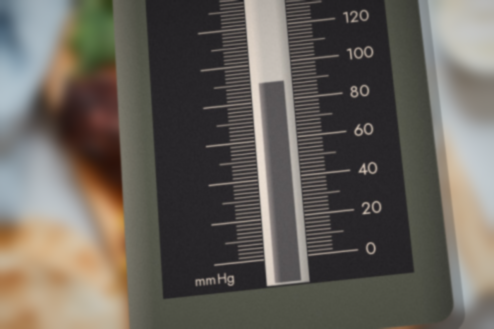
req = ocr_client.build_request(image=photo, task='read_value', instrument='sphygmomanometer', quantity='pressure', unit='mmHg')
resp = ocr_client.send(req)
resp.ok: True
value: 90 mmHg
